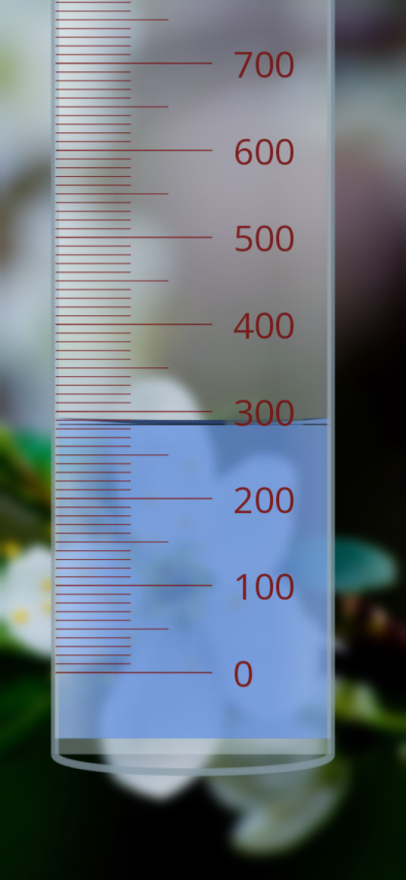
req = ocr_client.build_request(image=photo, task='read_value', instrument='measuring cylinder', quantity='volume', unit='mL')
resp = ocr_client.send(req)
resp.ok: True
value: 285 mL
